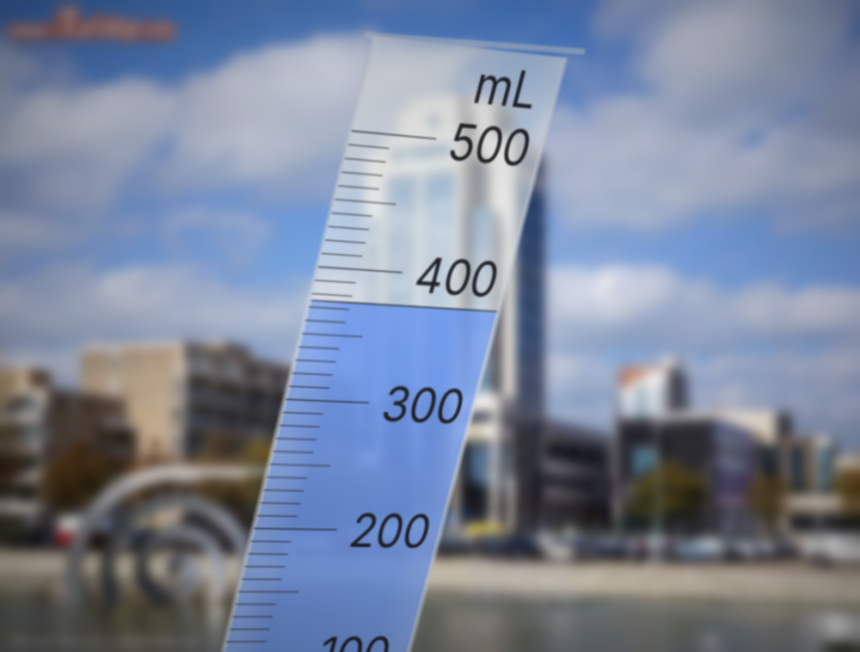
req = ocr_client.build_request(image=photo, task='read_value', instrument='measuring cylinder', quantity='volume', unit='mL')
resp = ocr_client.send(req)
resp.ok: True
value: 375 mL
